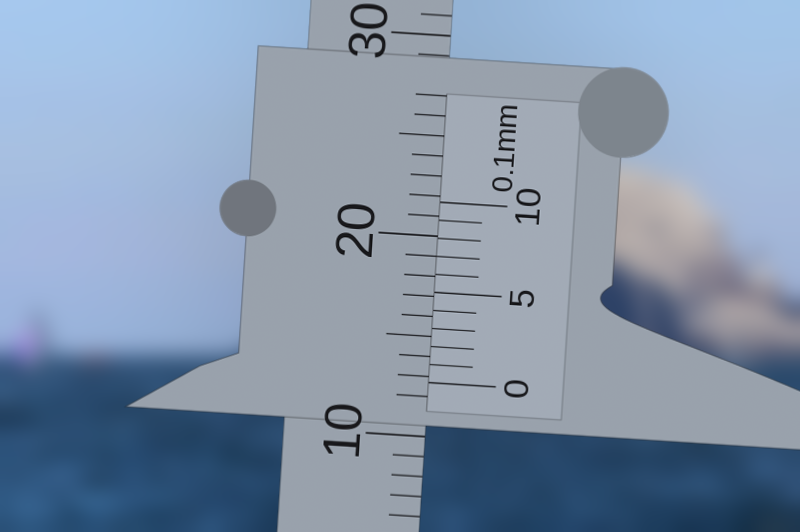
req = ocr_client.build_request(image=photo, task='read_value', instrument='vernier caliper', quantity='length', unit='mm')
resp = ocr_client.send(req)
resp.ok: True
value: 12.7 mm
